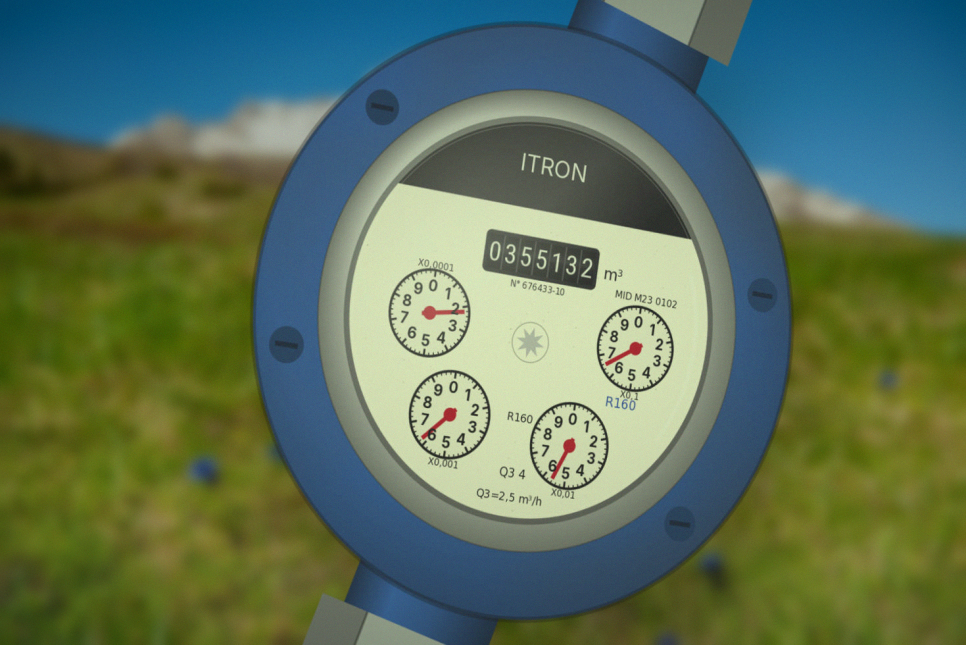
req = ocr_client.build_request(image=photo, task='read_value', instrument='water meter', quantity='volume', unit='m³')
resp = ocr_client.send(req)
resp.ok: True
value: 355132.6562 m³
